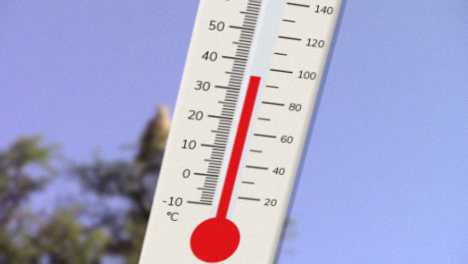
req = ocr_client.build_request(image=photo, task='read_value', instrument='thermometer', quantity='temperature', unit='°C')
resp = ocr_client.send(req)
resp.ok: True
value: 35 °C
